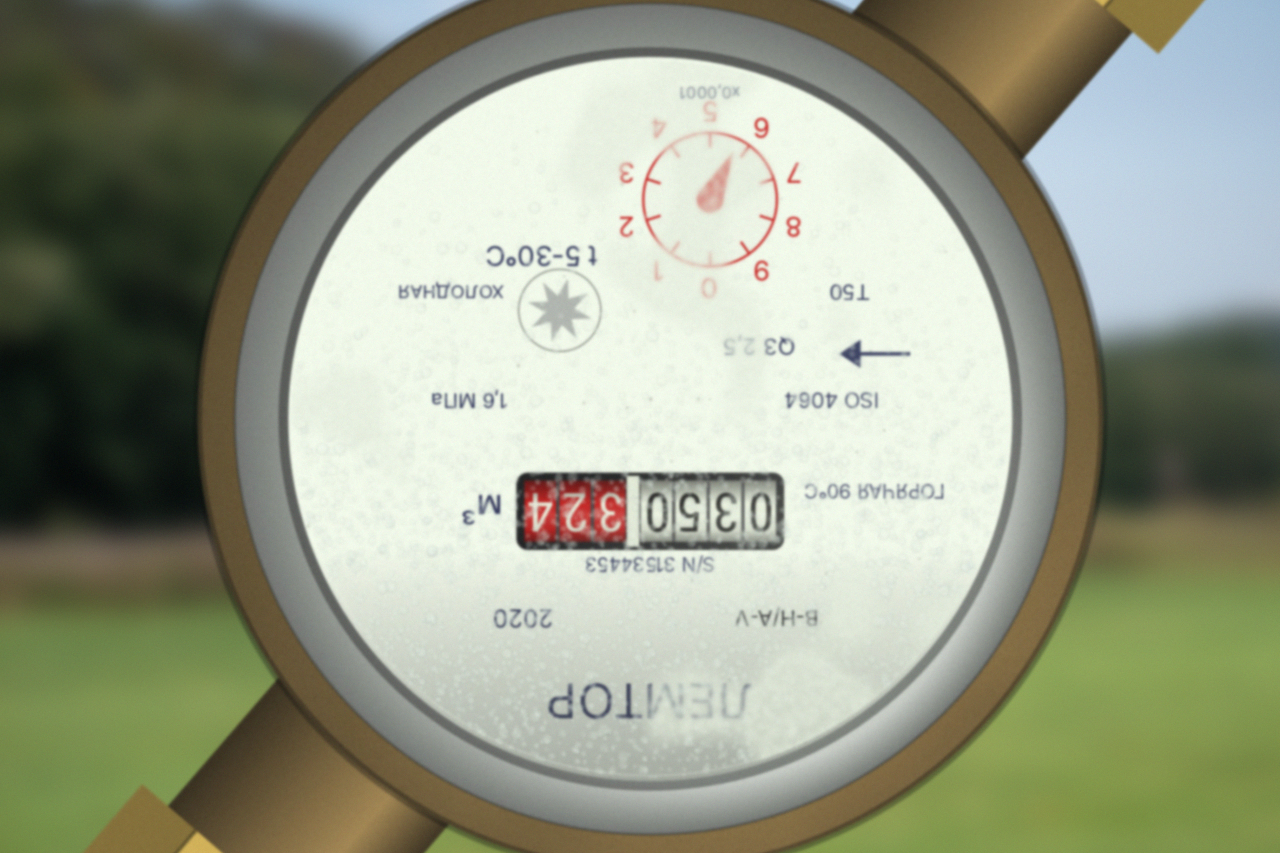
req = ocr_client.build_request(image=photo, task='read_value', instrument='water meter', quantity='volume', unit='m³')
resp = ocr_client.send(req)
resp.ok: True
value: 350.3245 m³
